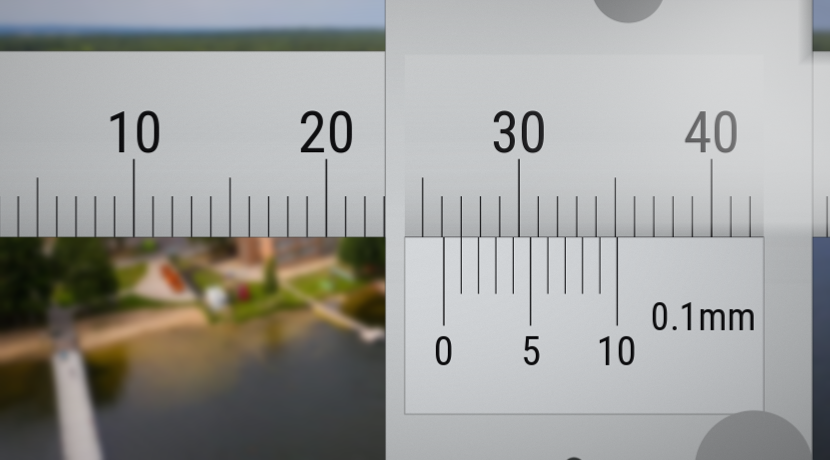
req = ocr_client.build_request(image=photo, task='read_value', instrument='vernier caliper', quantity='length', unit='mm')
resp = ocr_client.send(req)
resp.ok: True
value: 26.1 mm
